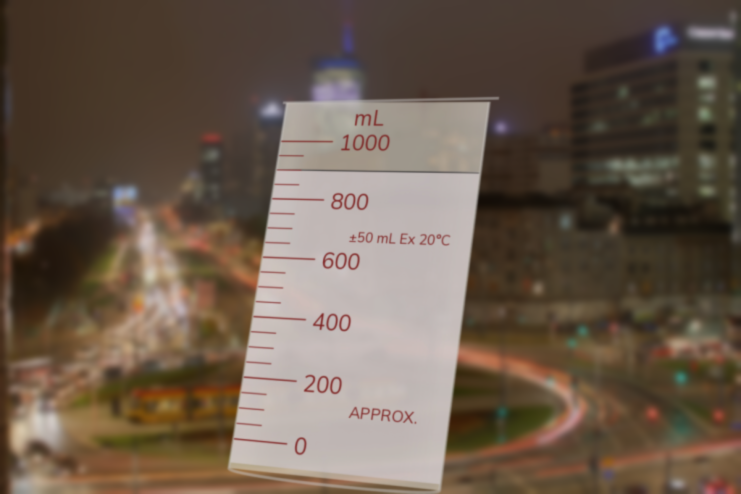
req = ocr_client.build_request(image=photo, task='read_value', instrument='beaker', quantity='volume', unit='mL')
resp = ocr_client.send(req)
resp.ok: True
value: 900 mL
